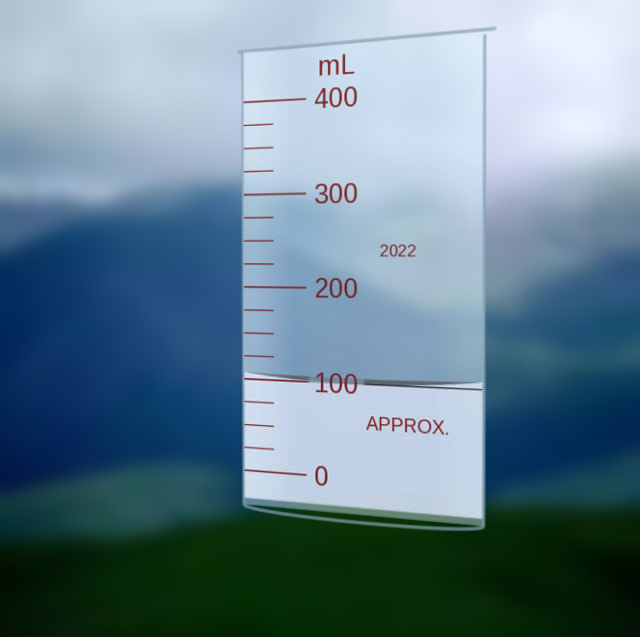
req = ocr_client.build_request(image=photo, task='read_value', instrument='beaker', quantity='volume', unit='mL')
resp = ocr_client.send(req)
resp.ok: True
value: 100 mL
